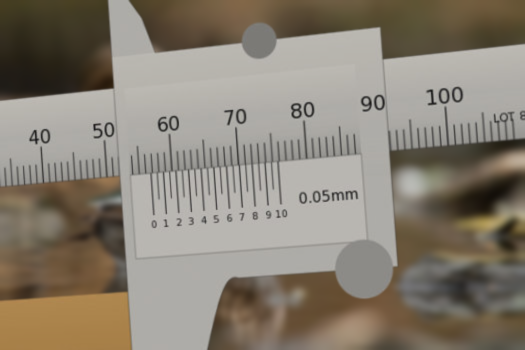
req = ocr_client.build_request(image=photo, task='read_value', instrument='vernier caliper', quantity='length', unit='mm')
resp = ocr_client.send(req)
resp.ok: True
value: 56.8 mm
